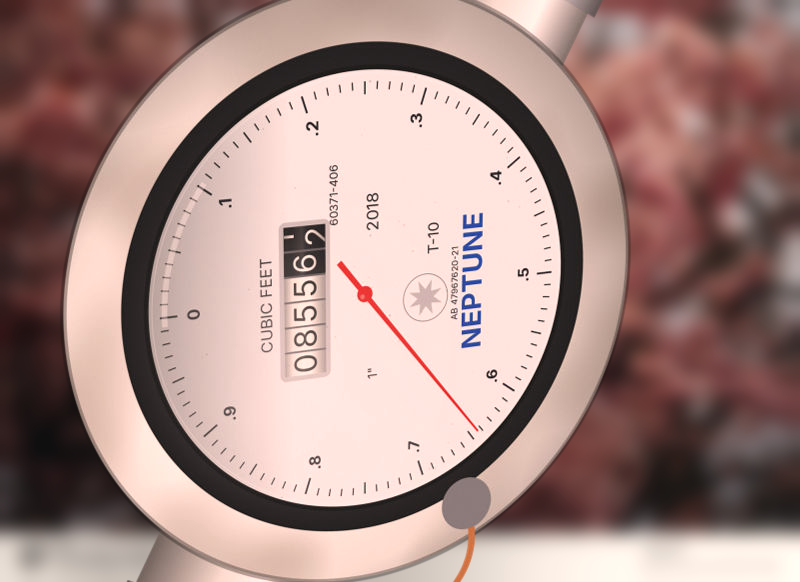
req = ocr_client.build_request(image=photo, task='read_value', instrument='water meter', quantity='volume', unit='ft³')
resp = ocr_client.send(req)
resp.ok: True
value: 85561.64 ft³
